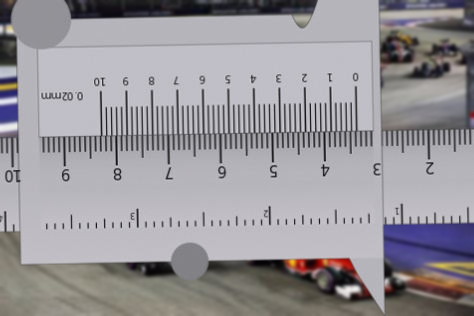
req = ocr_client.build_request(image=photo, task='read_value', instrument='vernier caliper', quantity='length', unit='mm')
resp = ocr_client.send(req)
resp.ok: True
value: 33.8 mm
